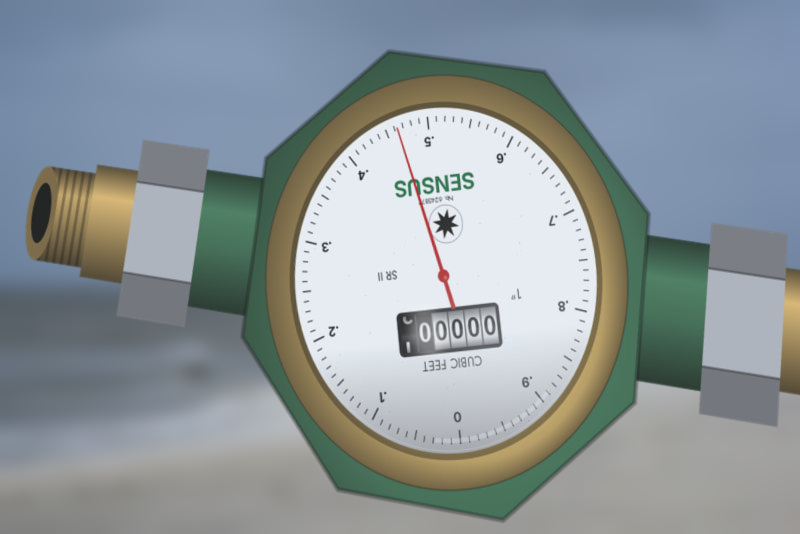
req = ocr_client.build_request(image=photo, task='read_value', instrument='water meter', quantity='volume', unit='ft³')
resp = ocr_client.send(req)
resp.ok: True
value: 1.46 ft³
